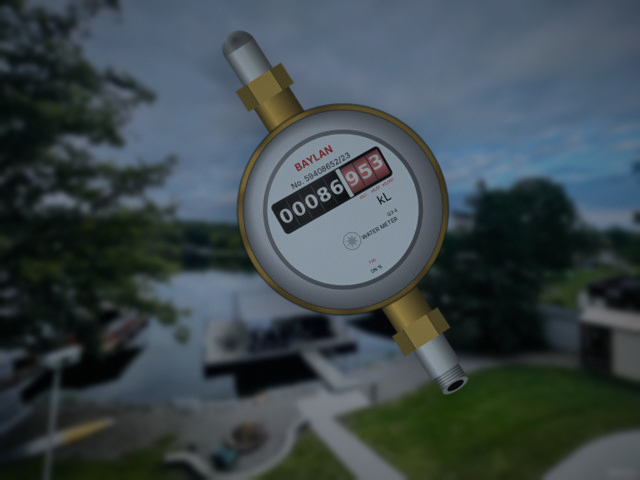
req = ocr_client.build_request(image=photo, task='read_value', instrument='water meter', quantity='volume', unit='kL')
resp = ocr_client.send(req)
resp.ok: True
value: 86.953 kL
